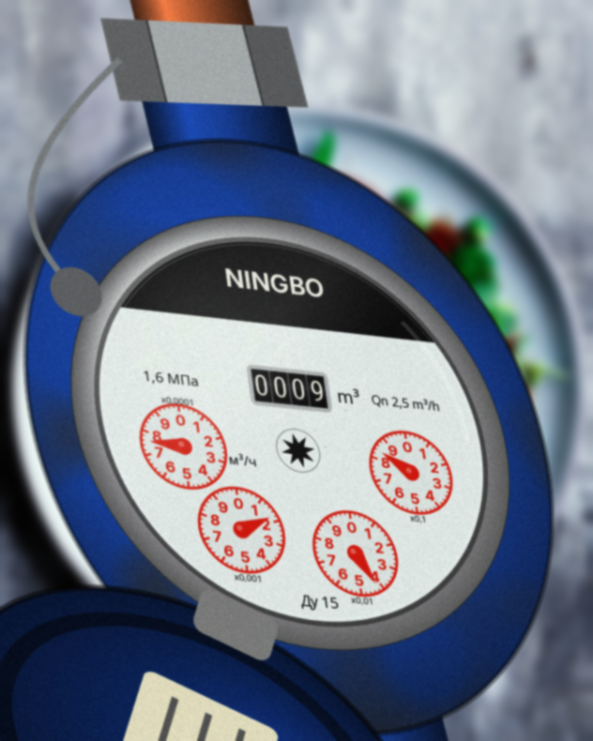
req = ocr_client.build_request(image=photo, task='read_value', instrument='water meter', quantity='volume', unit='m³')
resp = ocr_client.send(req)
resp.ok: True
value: 9.8417 m³
